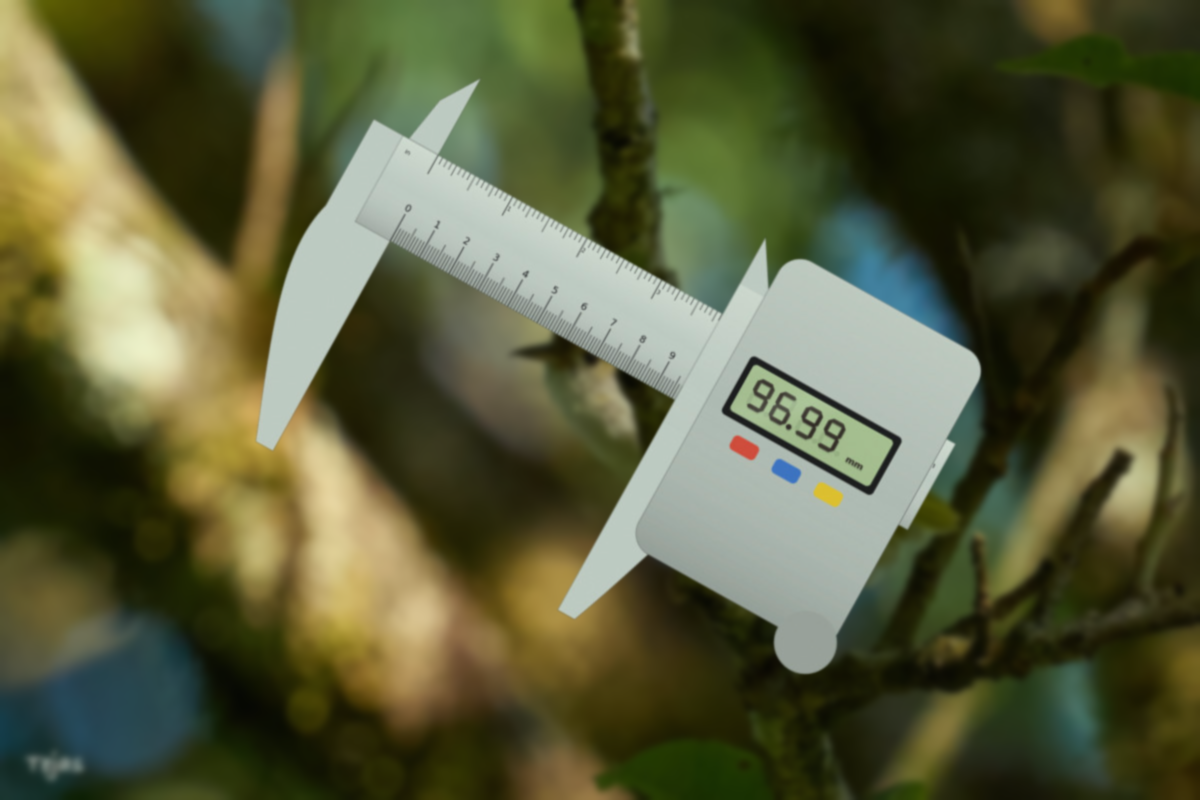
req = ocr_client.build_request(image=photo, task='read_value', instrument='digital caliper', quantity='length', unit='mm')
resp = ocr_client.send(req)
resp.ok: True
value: 96.99 mm
